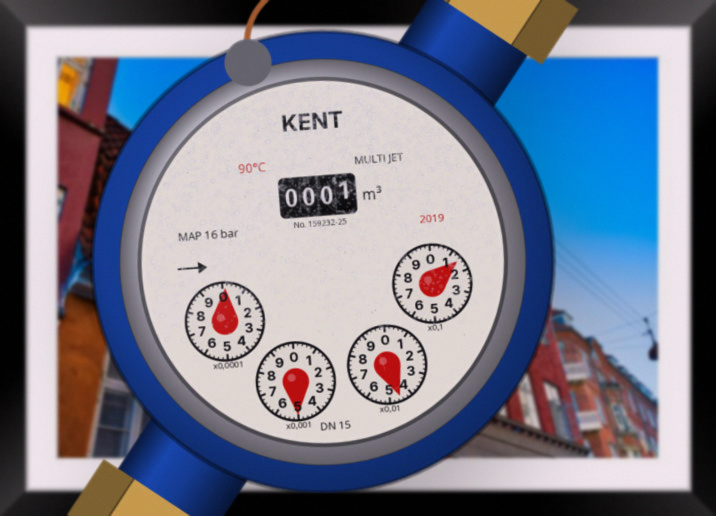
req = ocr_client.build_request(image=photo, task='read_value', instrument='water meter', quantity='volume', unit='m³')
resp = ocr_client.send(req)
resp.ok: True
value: 1.1450 m³
